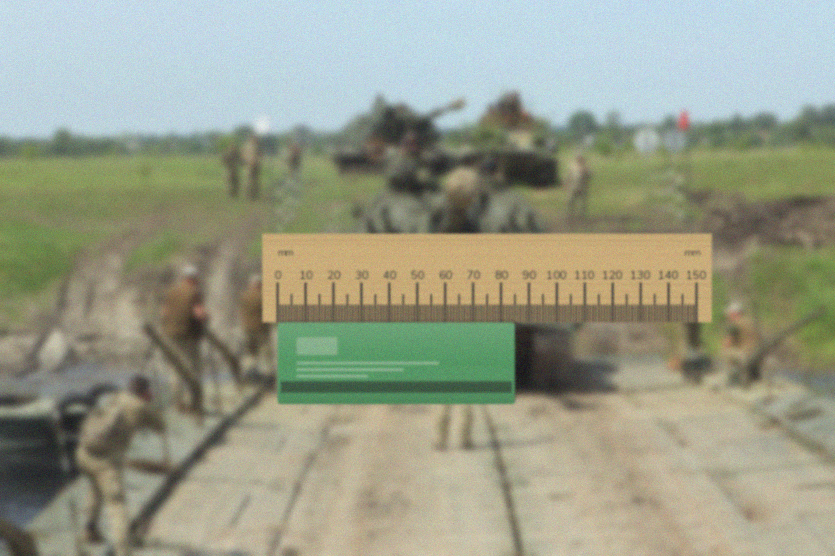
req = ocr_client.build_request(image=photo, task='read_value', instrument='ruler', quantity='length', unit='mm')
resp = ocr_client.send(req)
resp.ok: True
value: 85 mm
